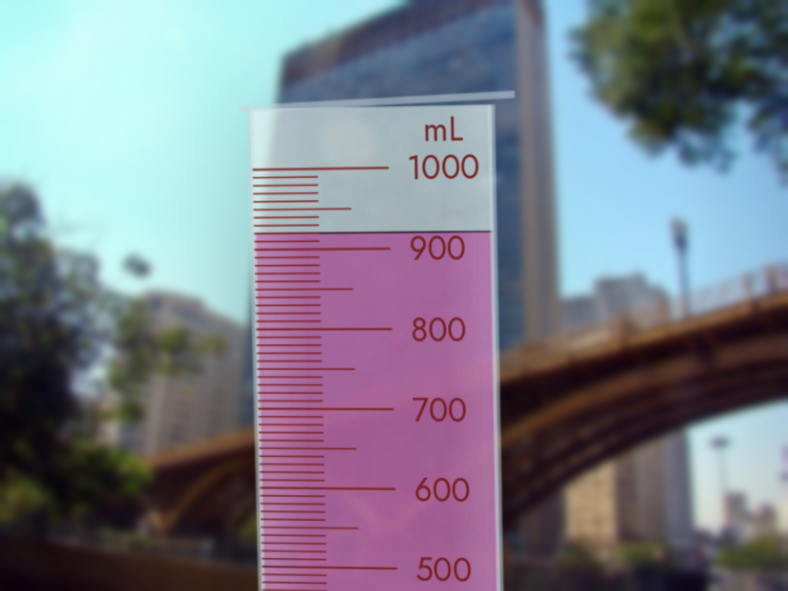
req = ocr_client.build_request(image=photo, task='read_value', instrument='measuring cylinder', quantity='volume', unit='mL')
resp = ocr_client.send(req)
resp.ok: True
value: 920 mL
